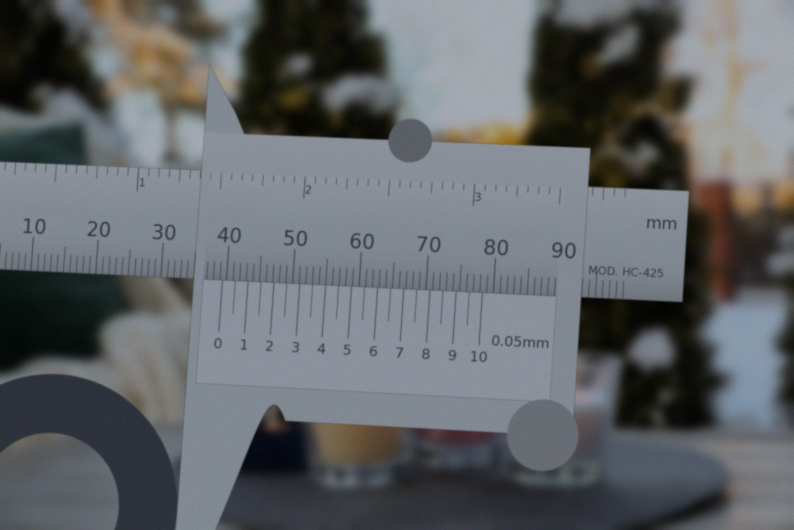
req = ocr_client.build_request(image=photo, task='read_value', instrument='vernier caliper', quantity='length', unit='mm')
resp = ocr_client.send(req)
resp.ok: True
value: 39.4 mm
